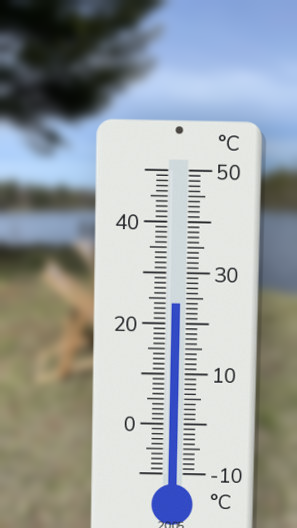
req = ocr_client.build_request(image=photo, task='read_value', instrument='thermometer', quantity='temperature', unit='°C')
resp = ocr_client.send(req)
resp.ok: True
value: 24 °C
